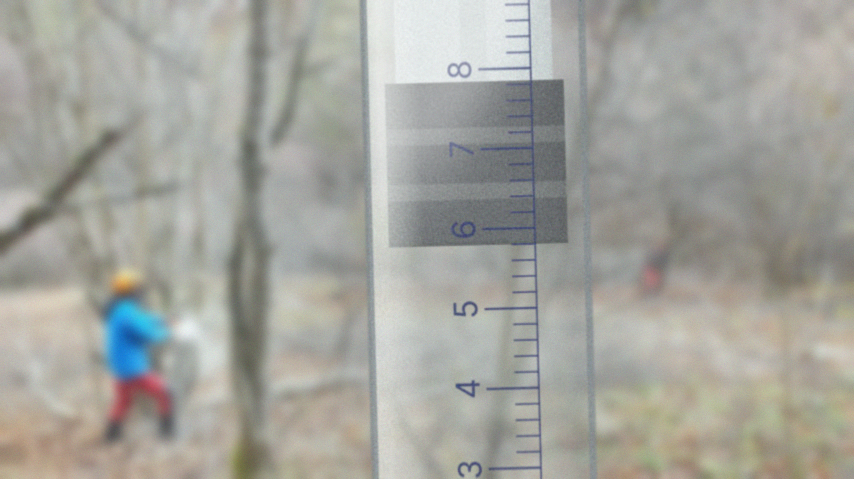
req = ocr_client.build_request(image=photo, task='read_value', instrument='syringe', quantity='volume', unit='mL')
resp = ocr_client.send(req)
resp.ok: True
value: 5.8 mL
